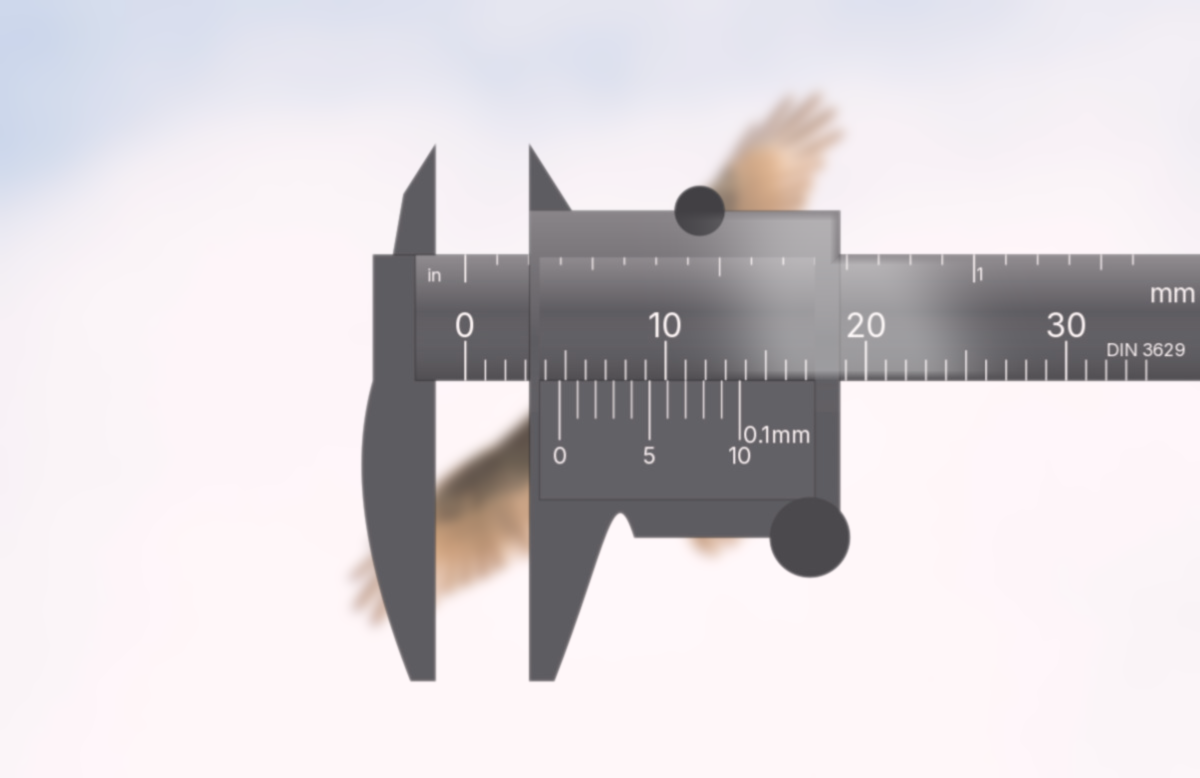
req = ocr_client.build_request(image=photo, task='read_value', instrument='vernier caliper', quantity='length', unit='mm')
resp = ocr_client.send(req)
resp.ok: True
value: 4.7 mm
